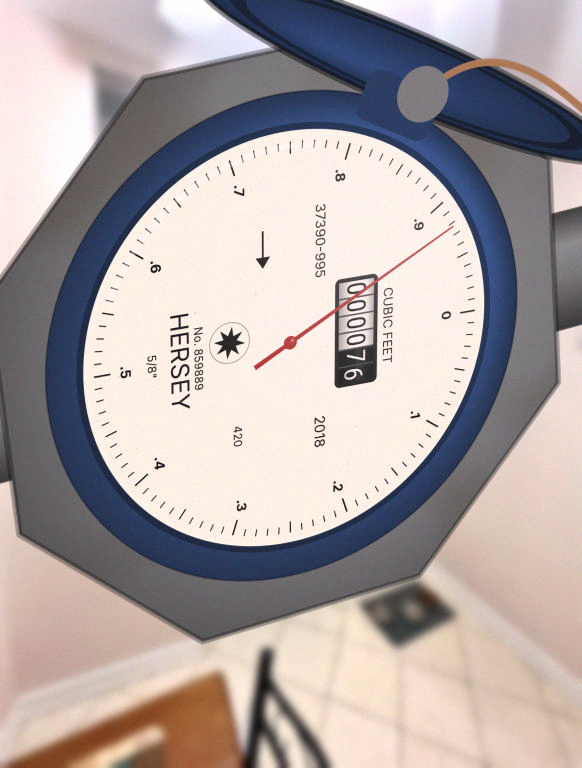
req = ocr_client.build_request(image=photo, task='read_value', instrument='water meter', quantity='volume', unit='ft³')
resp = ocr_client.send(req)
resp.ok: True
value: 75.92 ft³
